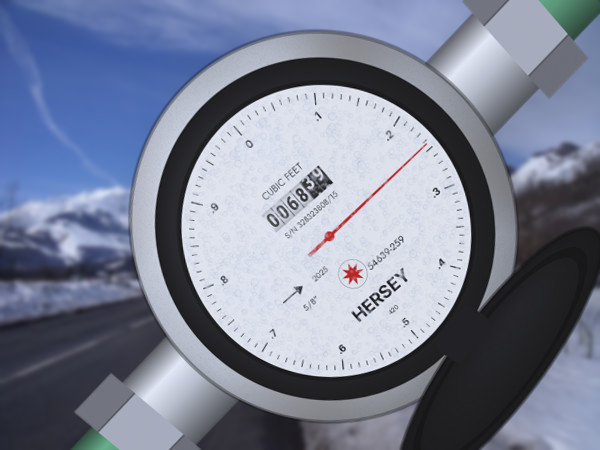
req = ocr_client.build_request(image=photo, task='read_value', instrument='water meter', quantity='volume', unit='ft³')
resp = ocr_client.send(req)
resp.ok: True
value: 6839.24 ft³
